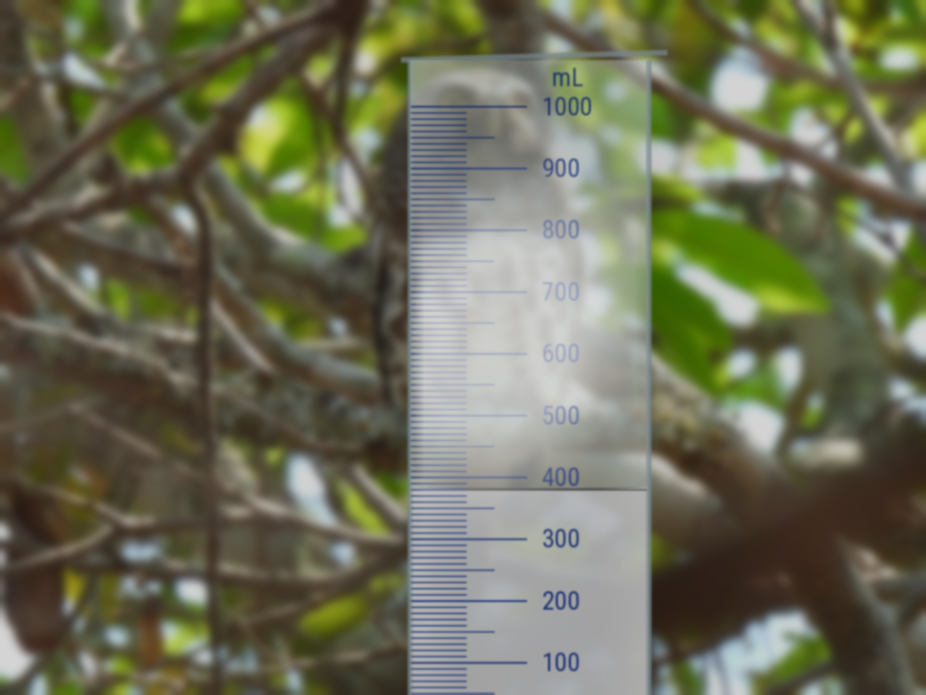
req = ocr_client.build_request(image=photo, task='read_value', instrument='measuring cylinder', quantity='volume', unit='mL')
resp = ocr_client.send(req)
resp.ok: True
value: 380 mL
